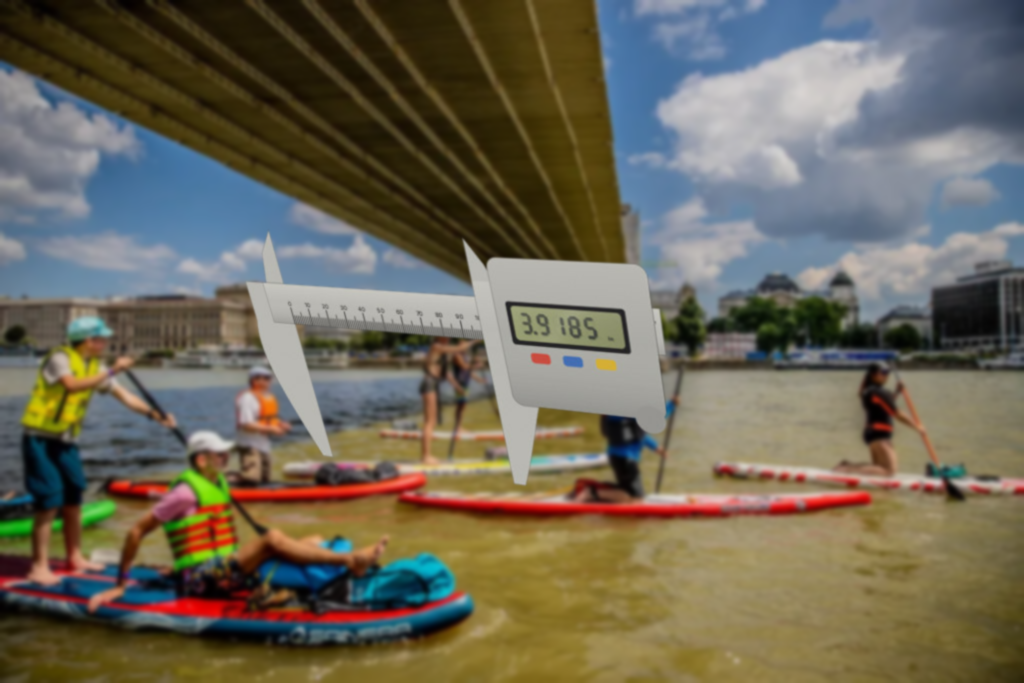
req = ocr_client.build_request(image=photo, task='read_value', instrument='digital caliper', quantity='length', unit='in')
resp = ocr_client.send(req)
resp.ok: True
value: 3.9185 in
